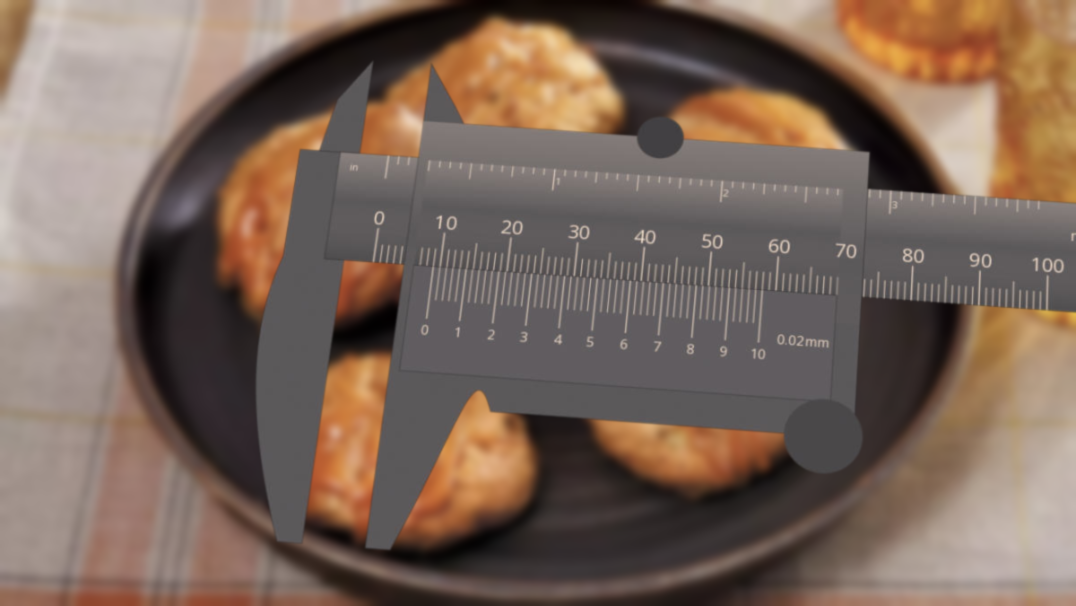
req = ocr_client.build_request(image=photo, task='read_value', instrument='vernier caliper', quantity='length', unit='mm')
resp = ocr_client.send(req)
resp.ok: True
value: 9.0 mm
